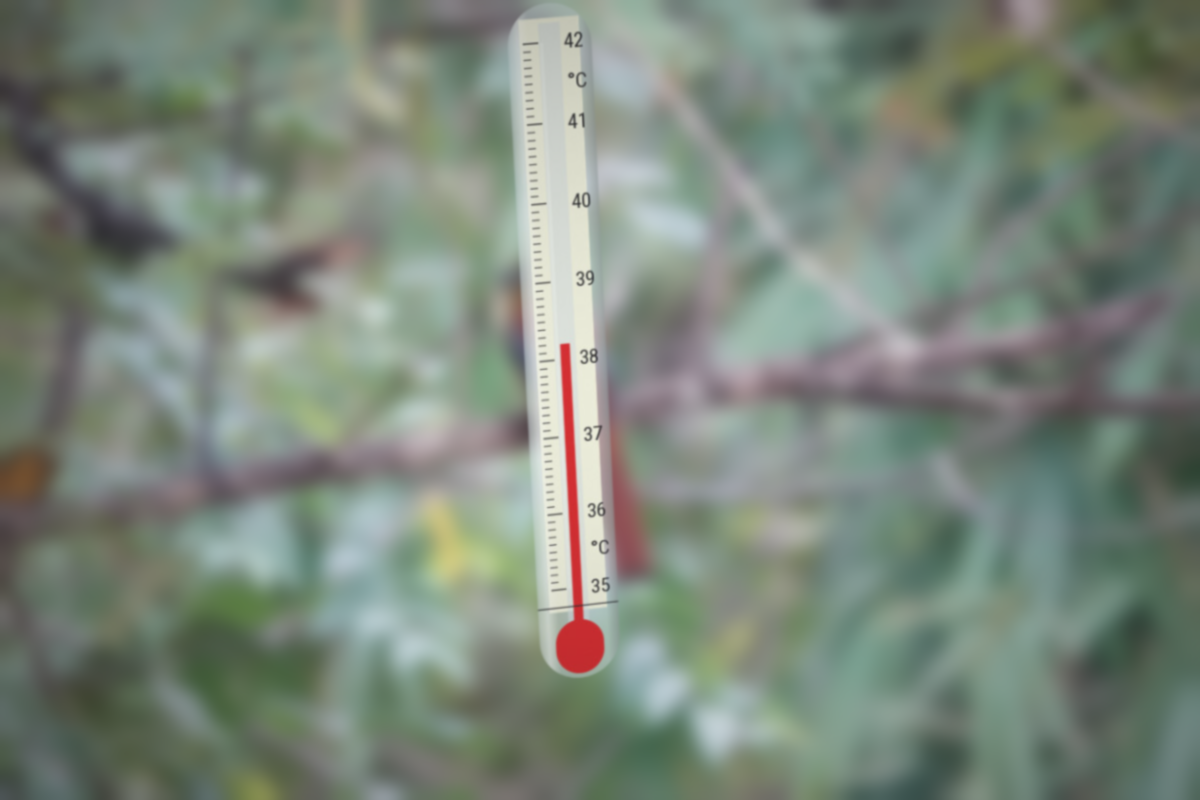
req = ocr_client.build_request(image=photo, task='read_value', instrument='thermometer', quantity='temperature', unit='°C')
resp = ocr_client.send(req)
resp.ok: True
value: 38.2 °C
